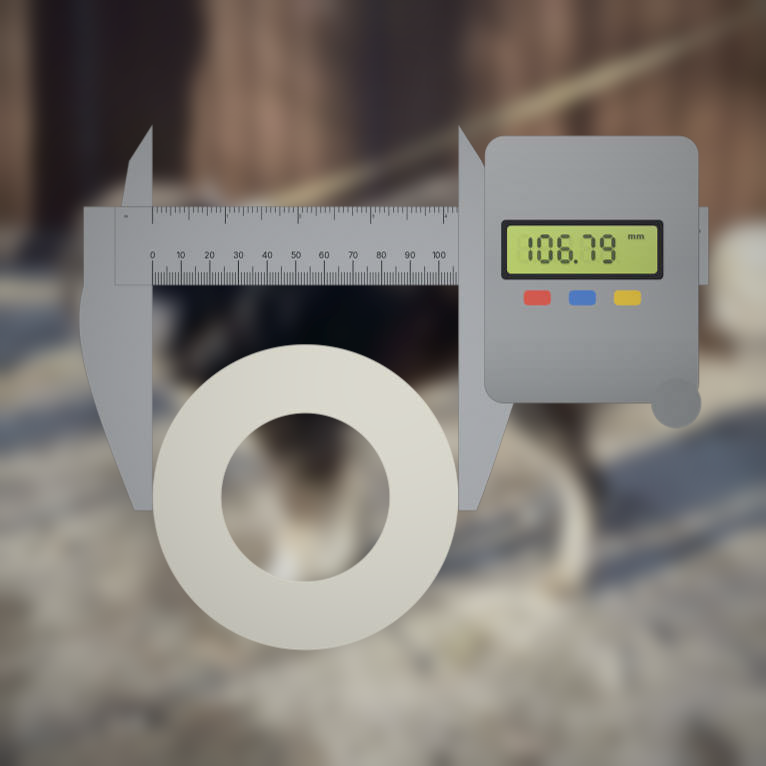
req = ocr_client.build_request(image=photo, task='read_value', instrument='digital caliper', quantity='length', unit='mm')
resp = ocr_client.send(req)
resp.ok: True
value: 106.79 mm
